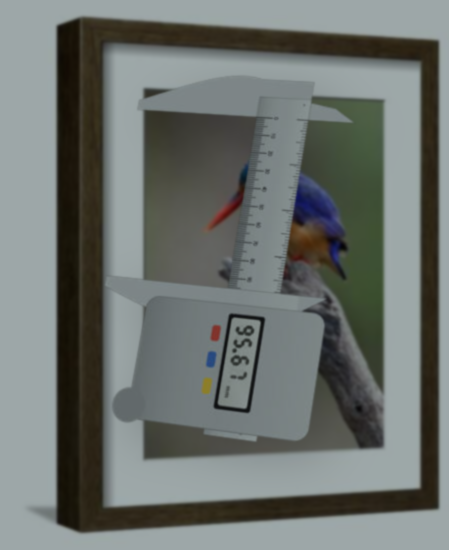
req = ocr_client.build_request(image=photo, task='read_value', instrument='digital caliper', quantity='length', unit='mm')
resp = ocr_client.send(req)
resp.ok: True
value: 95.67 mm
